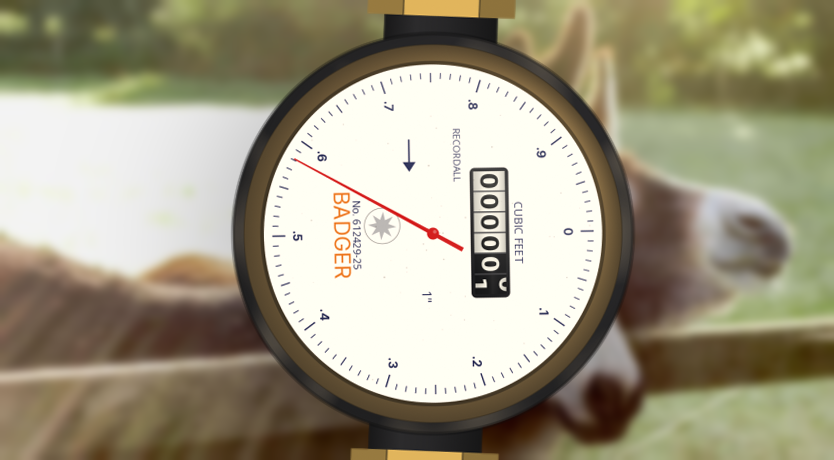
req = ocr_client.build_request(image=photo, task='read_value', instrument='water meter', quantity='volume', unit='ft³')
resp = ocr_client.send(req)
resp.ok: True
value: 0.58 ft³
